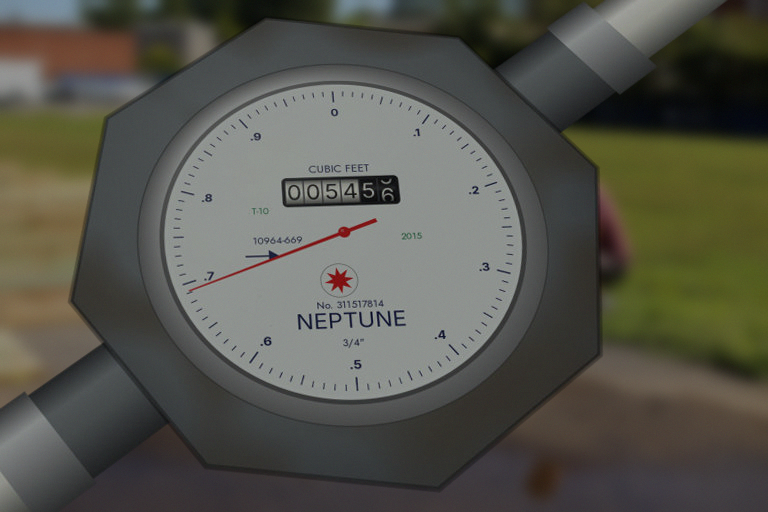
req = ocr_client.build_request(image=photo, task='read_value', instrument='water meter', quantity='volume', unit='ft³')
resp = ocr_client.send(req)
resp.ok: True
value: 5455.69 ft³
